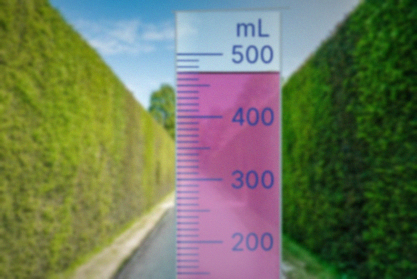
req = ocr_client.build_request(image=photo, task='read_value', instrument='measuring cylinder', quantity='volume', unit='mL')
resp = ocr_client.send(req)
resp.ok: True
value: 470 mL
